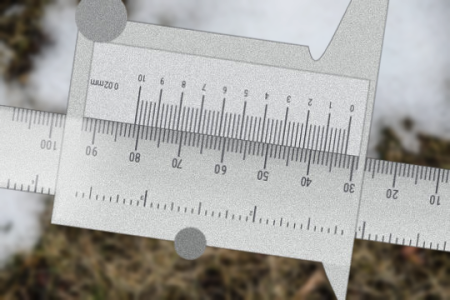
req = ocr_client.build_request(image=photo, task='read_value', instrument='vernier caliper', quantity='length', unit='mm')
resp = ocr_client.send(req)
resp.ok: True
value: 32.0 mm
